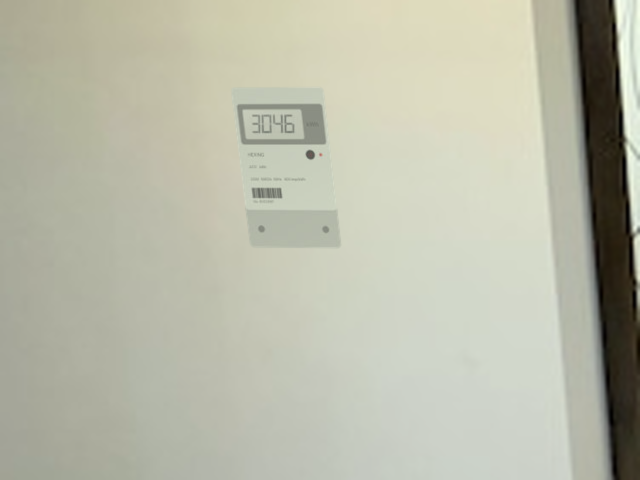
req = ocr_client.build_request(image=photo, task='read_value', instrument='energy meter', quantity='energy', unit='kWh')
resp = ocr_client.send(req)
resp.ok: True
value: 3046 kWh
